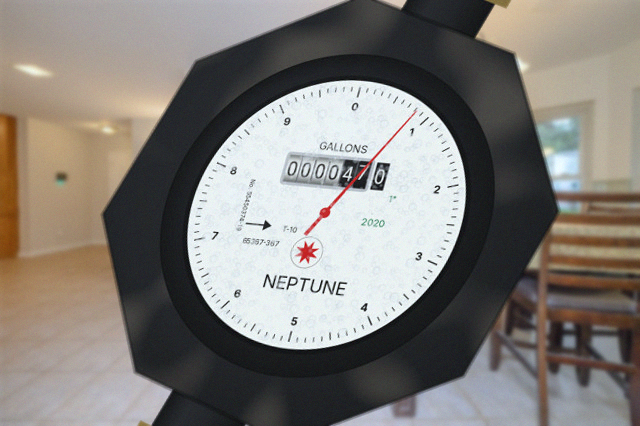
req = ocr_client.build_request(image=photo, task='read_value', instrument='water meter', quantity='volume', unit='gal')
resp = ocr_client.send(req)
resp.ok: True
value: 470.8 gal
